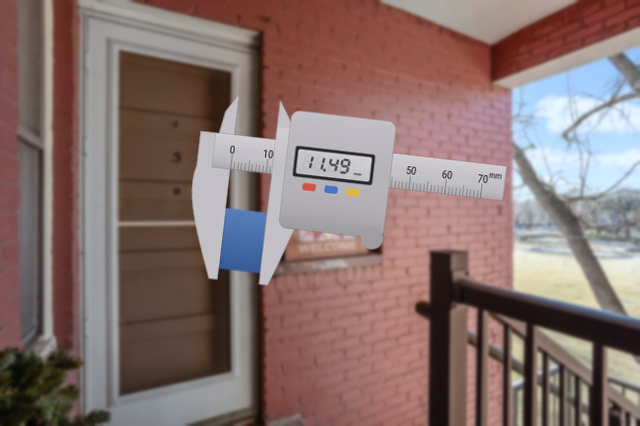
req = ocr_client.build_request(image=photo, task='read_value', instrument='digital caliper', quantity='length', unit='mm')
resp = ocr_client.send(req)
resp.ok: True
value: 11.49 mm
